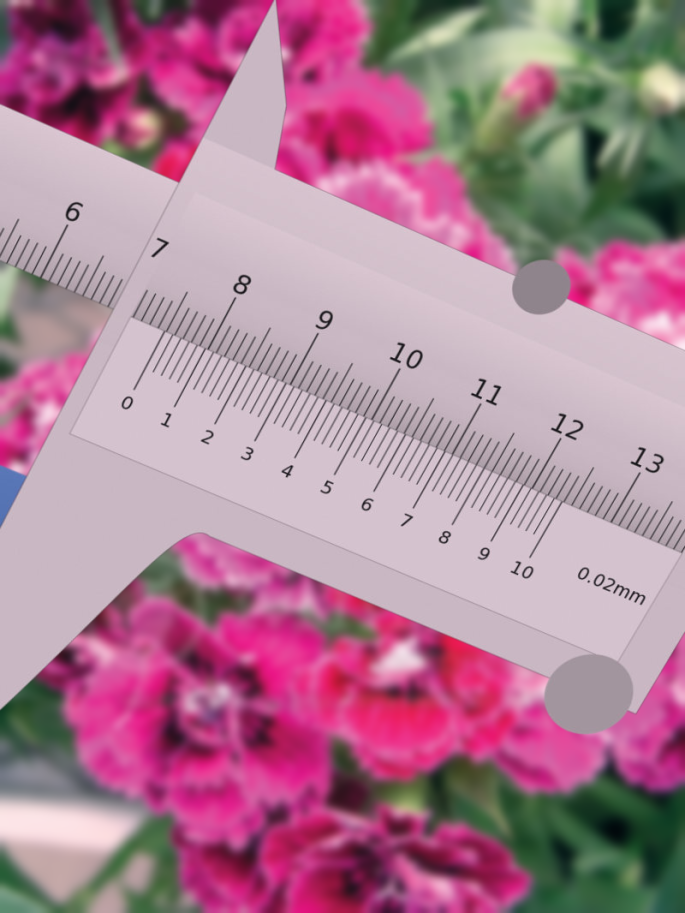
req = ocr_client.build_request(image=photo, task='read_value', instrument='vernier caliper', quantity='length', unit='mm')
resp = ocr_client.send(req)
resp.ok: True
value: 74.8 mm
